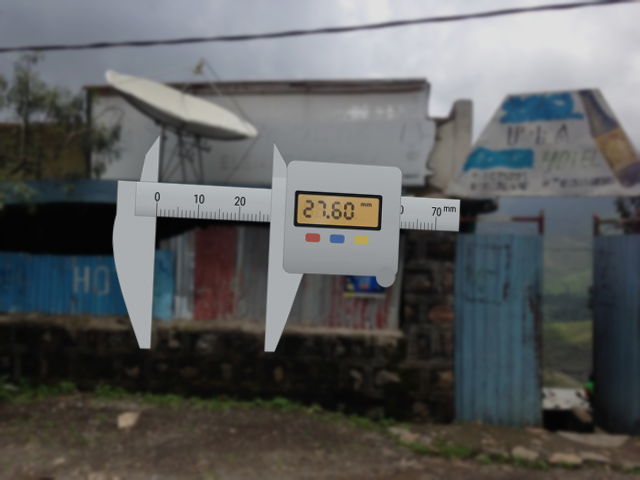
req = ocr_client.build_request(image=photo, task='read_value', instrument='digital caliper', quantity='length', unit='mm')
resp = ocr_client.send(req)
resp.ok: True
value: 27.60 mm
